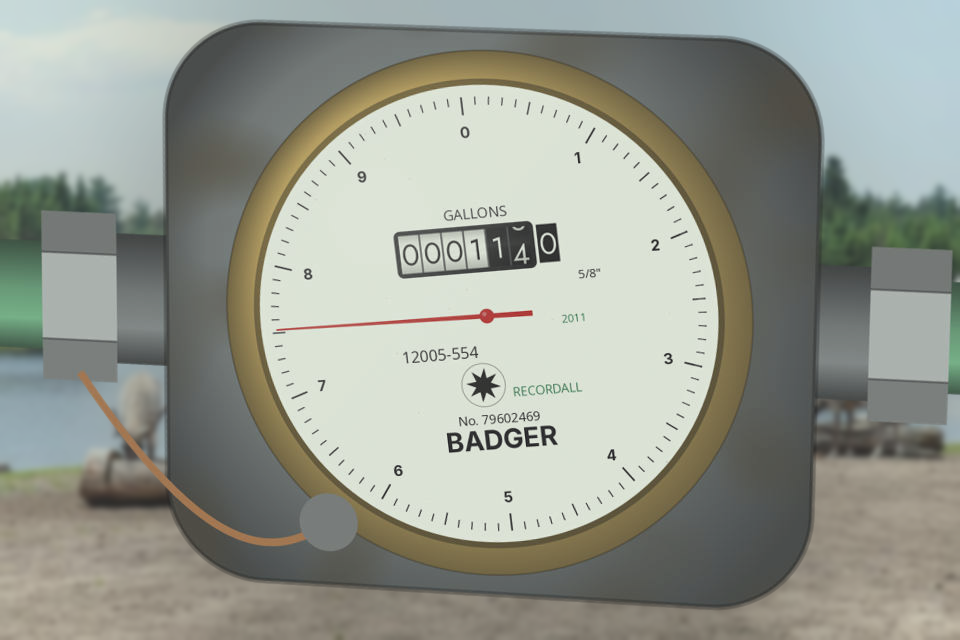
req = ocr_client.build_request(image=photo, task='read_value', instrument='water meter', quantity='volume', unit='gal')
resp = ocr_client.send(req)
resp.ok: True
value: 1137.5 gal
